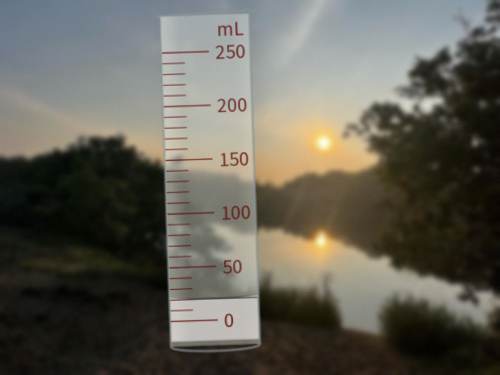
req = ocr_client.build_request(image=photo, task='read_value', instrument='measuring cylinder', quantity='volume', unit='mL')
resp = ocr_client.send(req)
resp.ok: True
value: 20 mL
